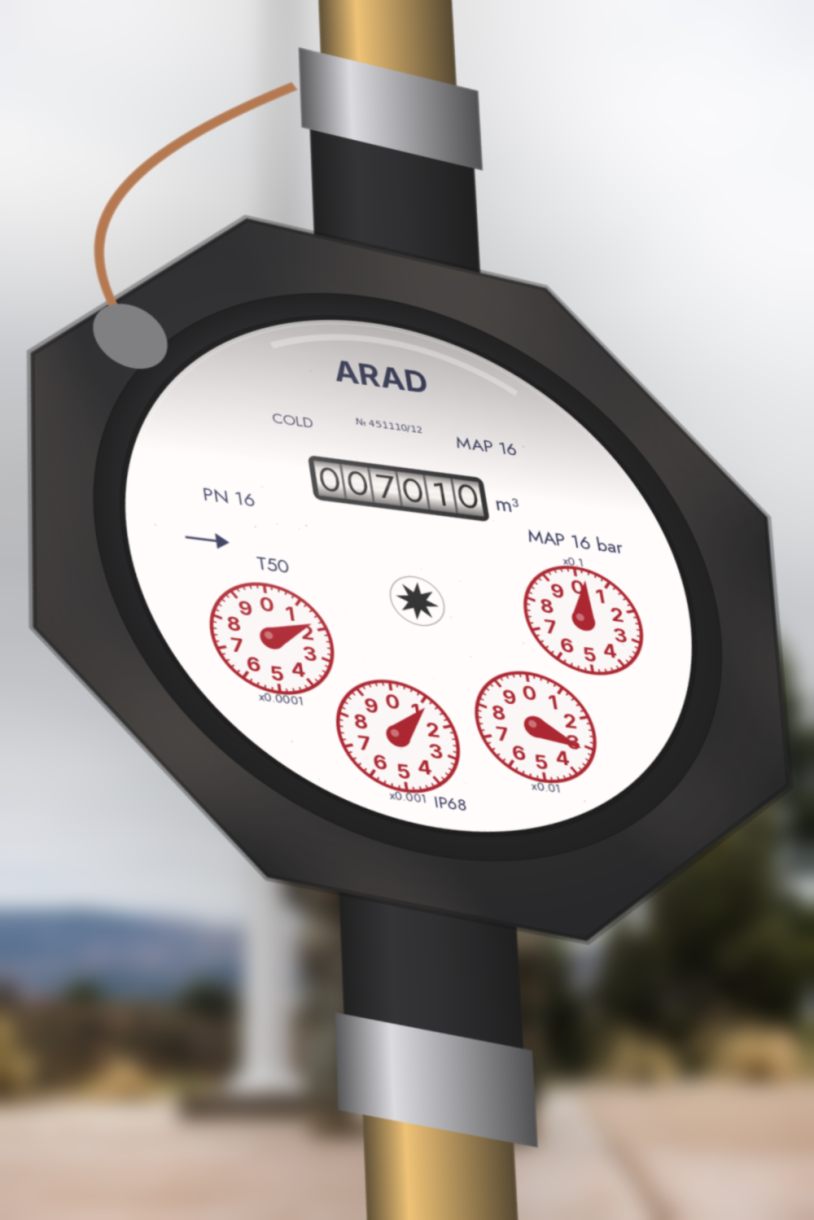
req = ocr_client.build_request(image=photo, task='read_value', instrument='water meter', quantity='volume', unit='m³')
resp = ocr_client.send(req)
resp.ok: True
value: 7010.0311 m³
